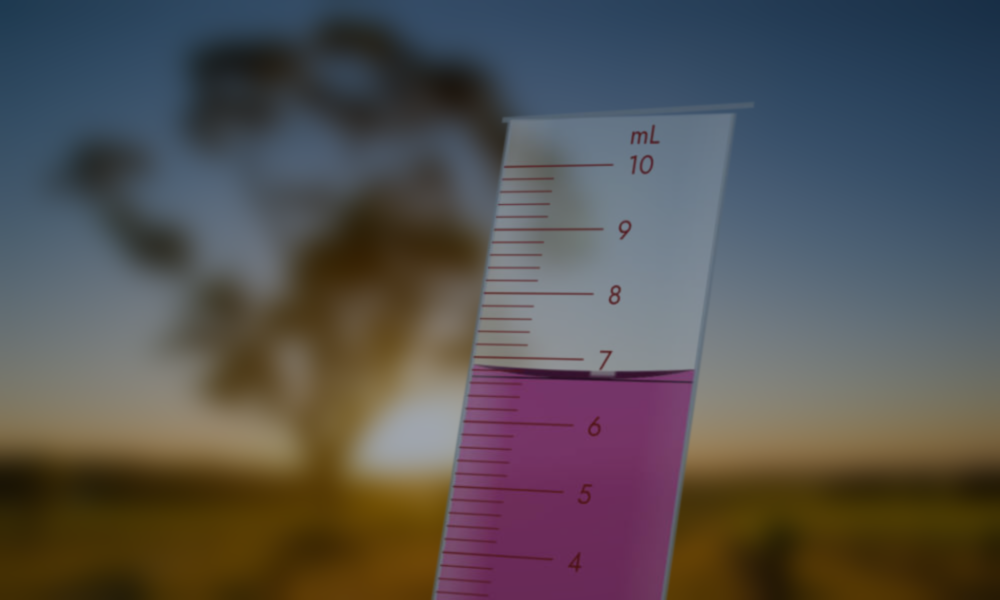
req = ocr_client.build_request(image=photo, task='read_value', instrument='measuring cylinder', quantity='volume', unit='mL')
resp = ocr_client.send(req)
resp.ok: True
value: 6.7 mL
